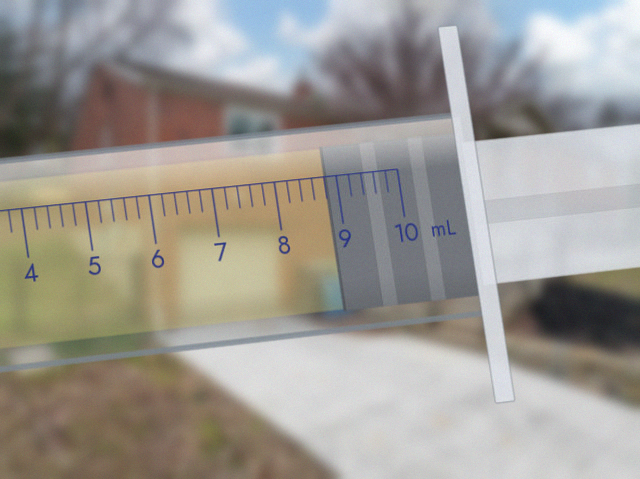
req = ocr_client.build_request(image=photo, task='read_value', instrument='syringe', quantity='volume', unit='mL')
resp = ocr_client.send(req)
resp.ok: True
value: 8.8 mL
